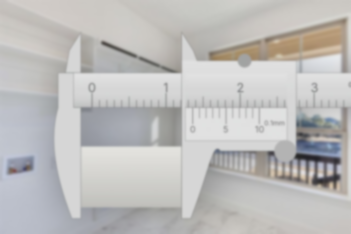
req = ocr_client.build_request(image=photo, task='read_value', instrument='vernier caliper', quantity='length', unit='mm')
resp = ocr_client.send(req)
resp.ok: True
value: 13.6 mm
